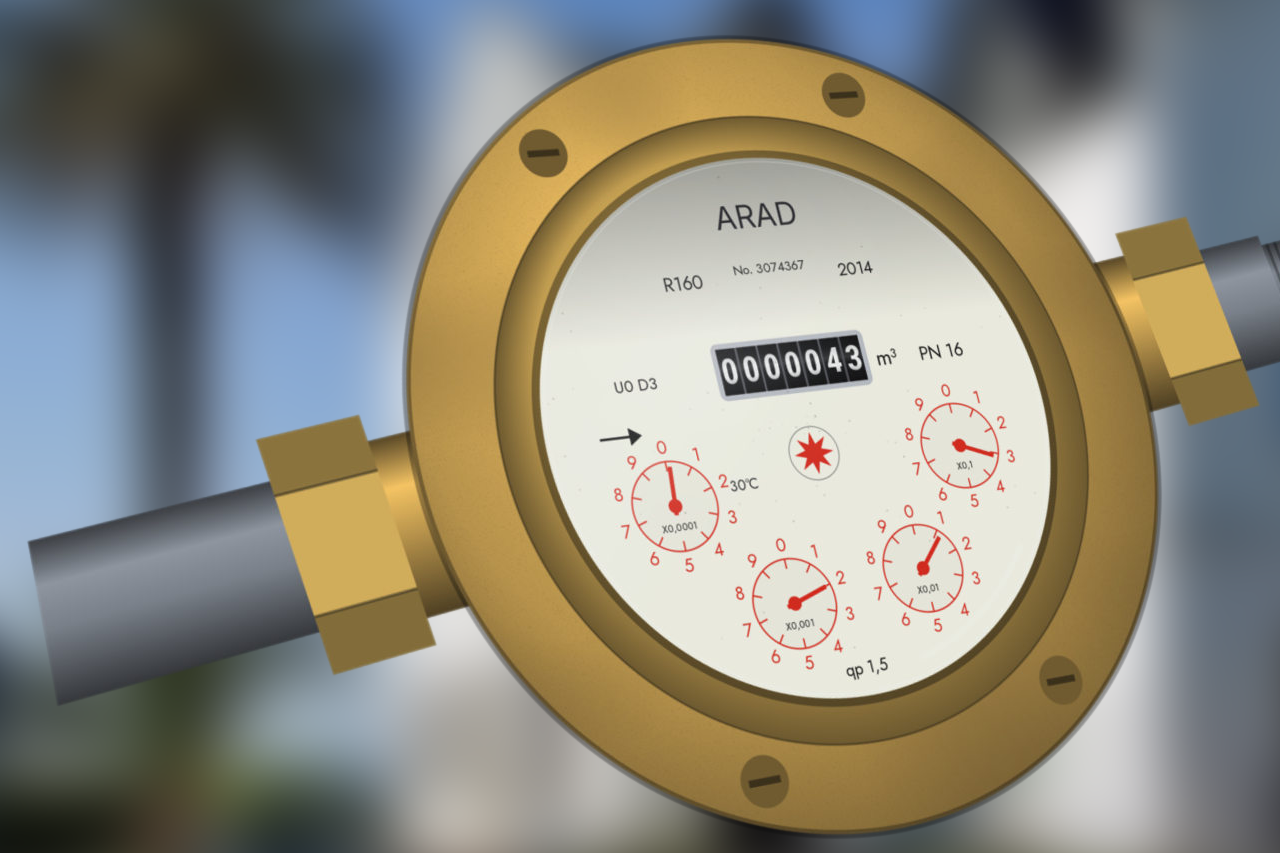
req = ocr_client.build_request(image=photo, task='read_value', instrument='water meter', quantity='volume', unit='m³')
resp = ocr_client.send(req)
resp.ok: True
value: 43.3120 m³
